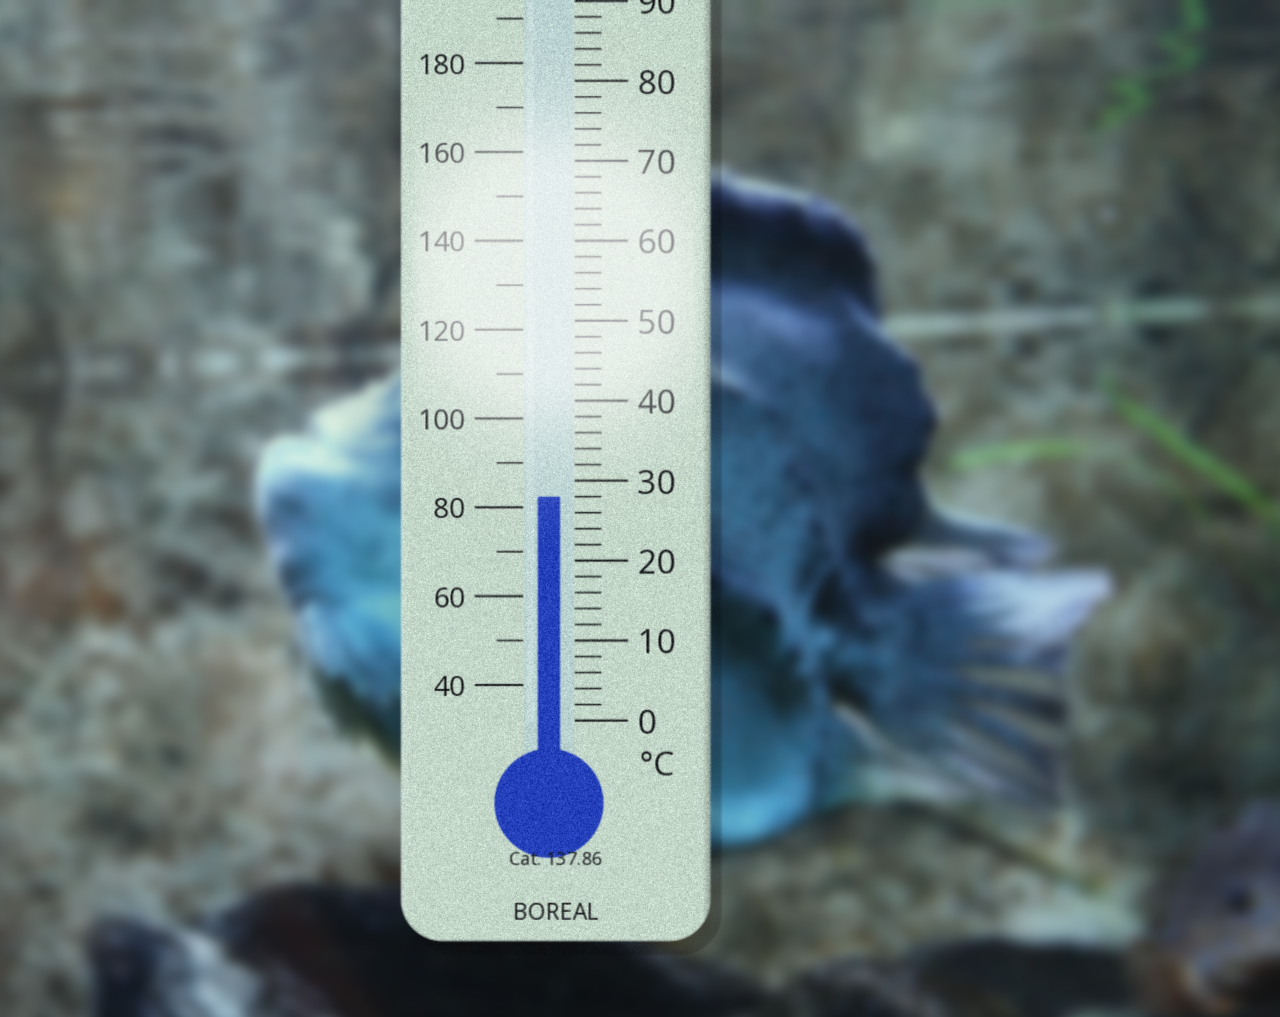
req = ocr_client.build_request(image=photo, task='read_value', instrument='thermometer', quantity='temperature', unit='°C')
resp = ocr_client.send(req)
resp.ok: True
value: 28 °C
